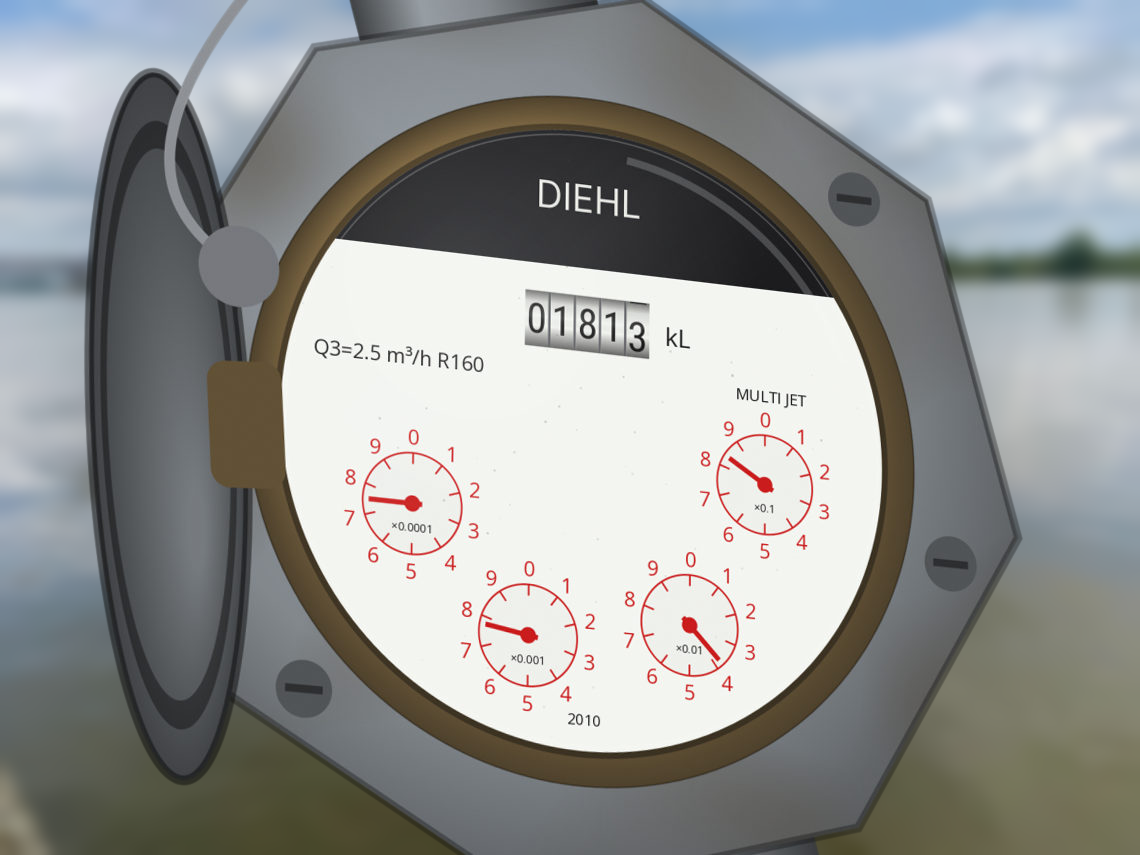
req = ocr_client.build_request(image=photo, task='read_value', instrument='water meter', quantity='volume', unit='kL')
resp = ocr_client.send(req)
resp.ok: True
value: 1812.8377 kL
